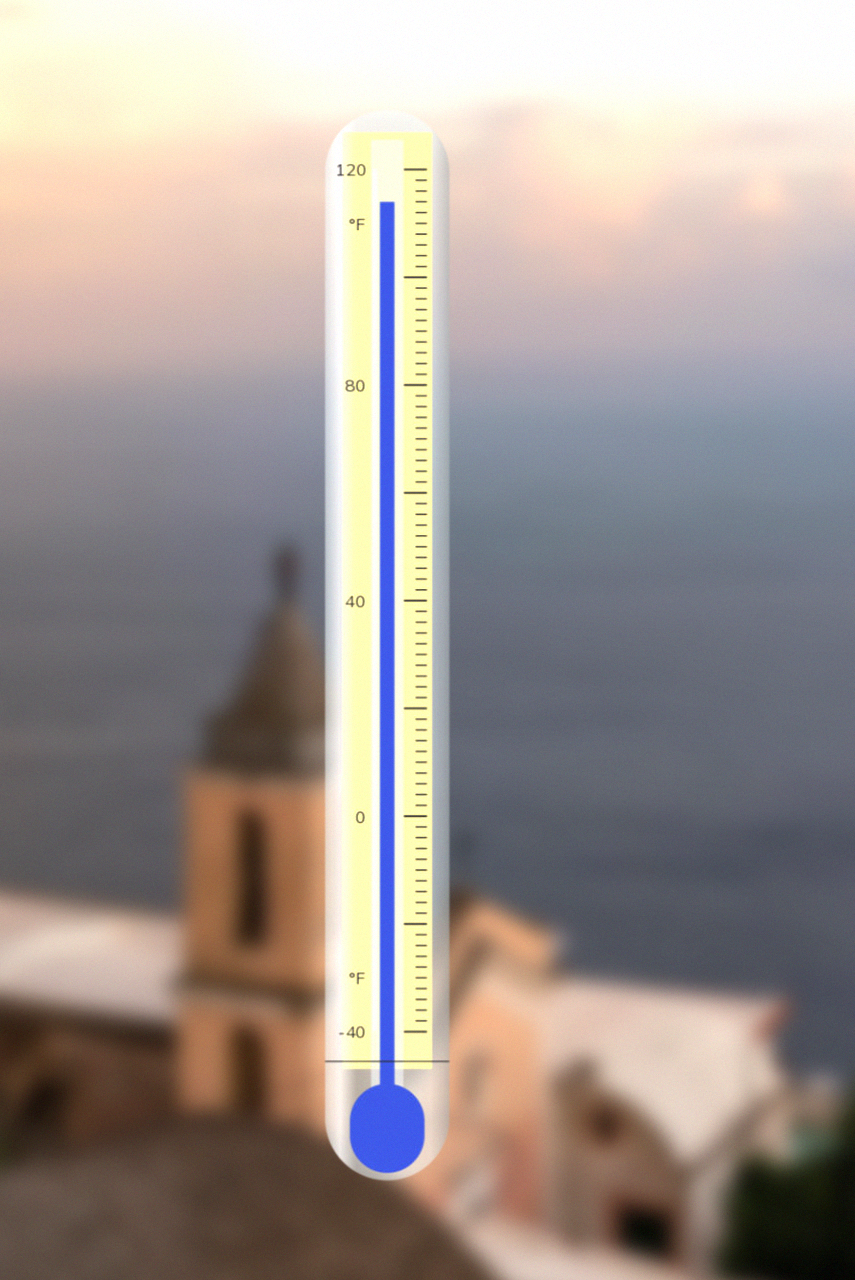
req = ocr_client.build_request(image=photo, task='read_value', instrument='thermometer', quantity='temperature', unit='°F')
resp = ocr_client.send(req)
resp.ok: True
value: 114 °F
